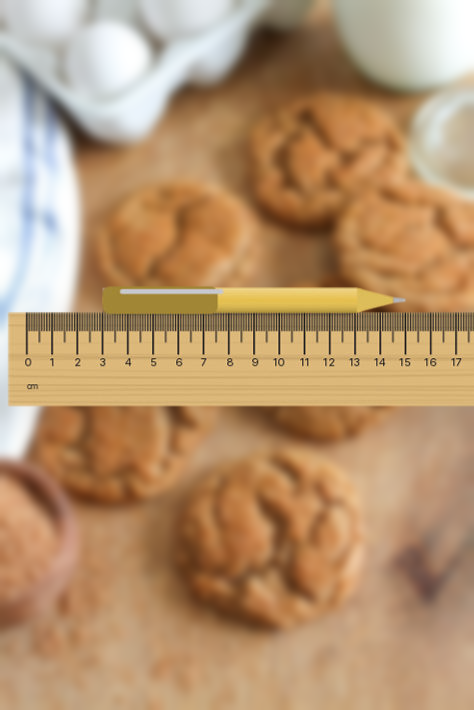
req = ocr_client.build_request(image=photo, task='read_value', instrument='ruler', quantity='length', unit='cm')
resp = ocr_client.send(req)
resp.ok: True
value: 12 cm
